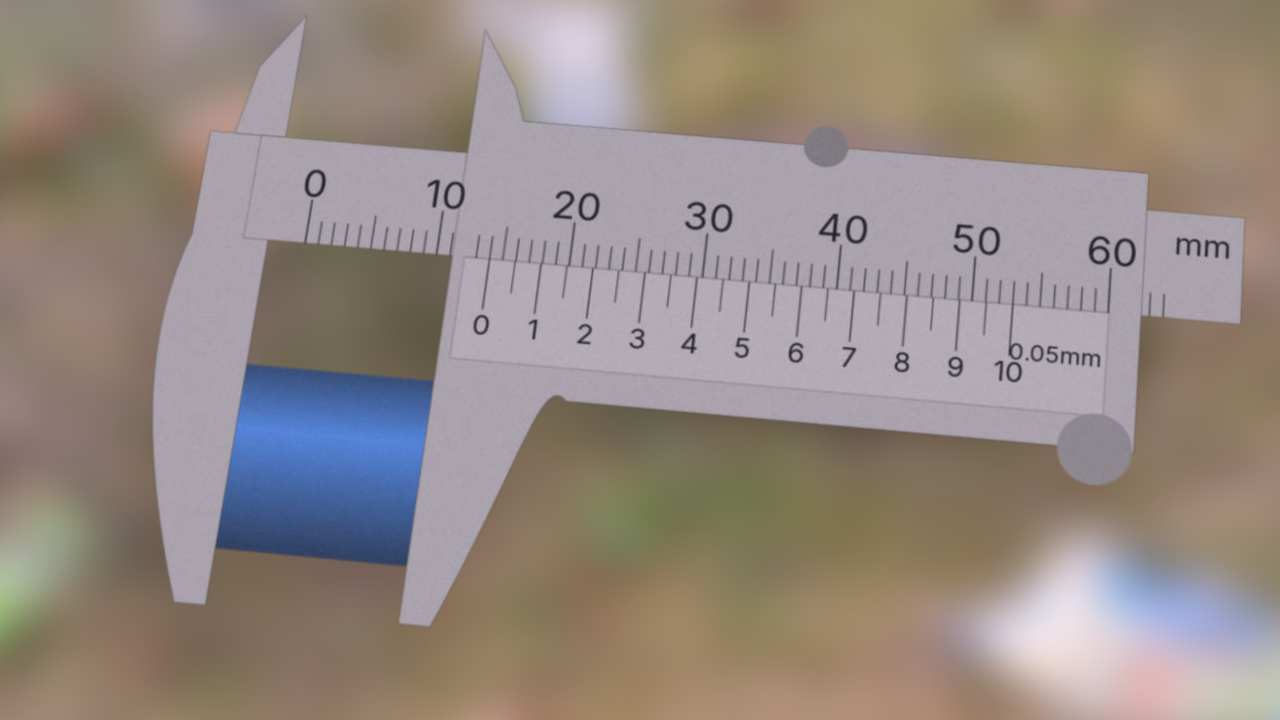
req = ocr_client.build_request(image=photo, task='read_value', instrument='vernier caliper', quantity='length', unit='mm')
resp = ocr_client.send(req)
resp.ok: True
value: 14.0 mm
